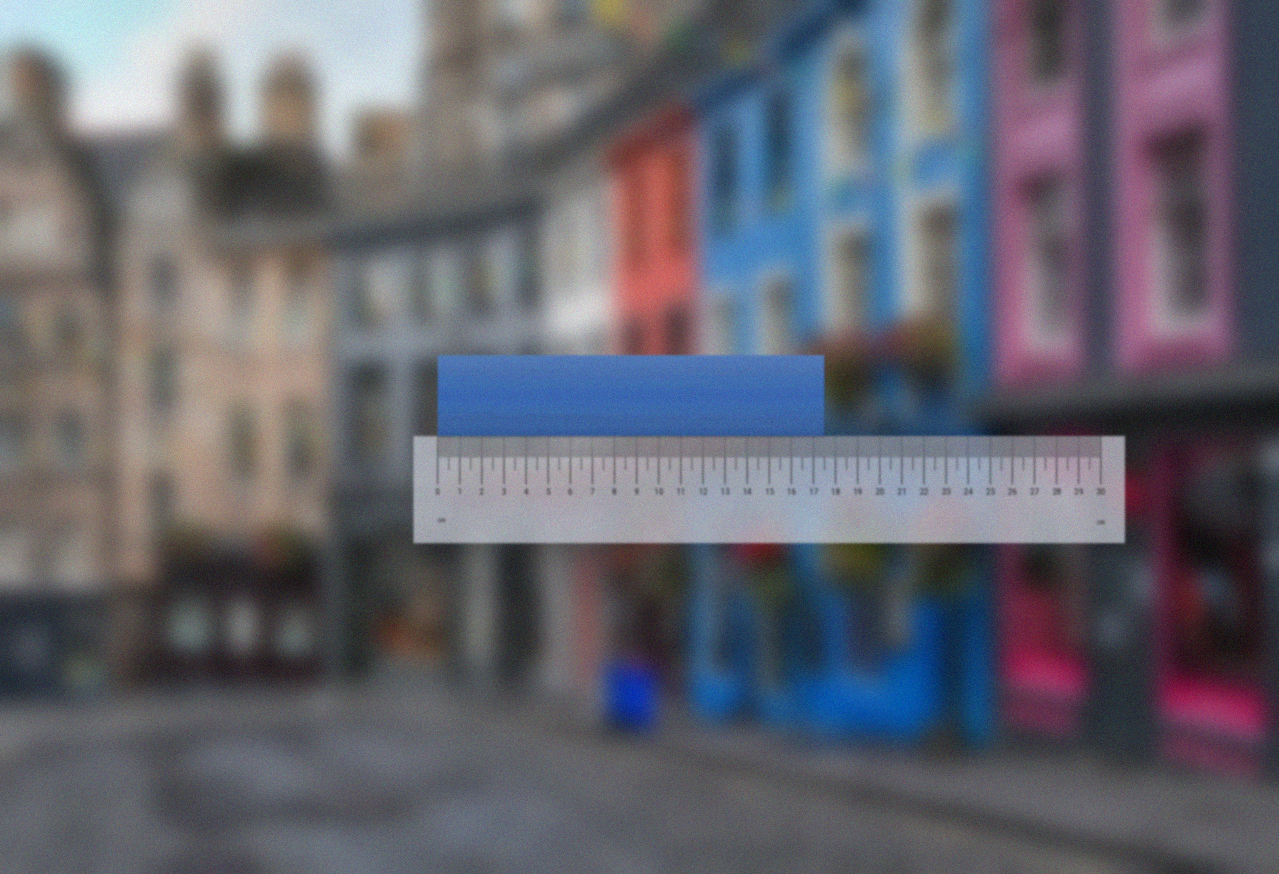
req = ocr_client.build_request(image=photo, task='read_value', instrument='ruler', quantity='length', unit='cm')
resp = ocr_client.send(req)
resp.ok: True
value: 17.5 cm
